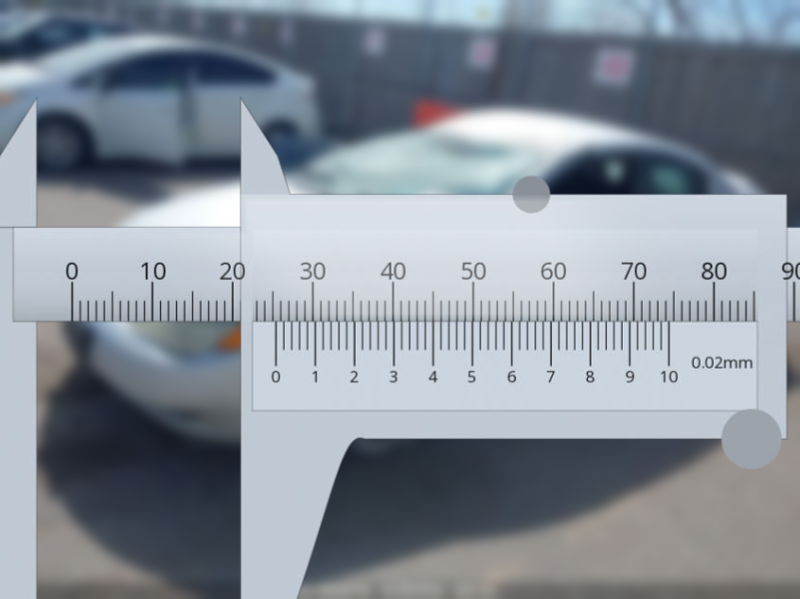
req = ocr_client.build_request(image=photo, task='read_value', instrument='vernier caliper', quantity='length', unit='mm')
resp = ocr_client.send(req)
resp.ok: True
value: 25.4 mm
